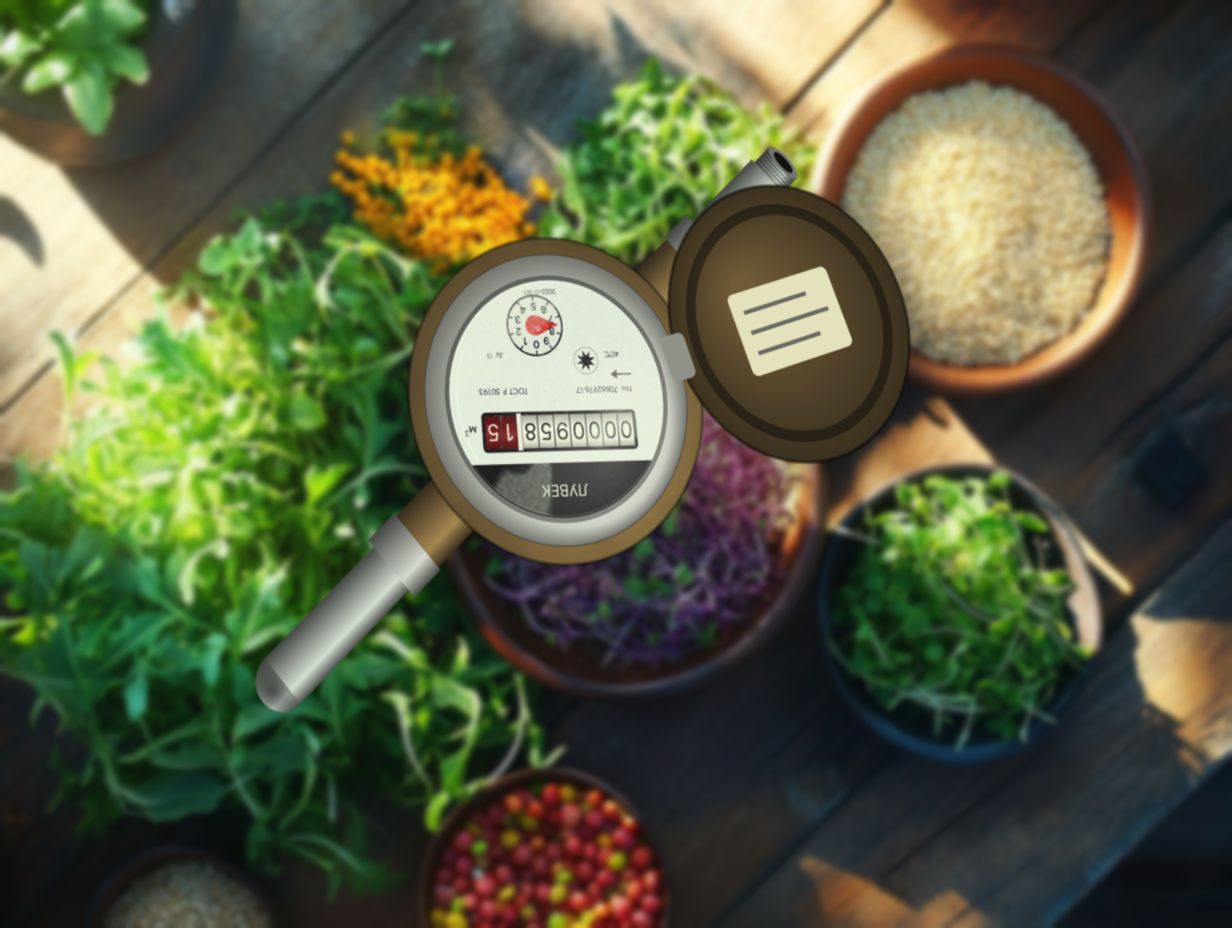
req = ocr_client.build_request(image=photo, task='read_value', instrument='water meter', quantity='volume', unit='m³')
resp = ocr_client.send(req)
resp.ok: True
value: 958.157 m³
